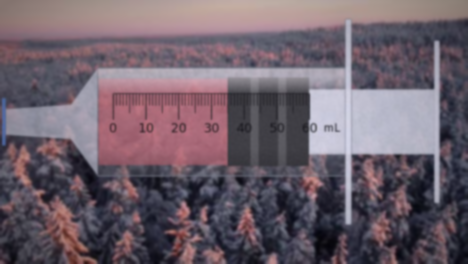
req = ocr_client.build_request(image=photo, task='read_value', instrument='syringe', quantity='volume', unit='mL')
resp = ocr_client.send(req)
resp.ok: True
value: 35 mL
